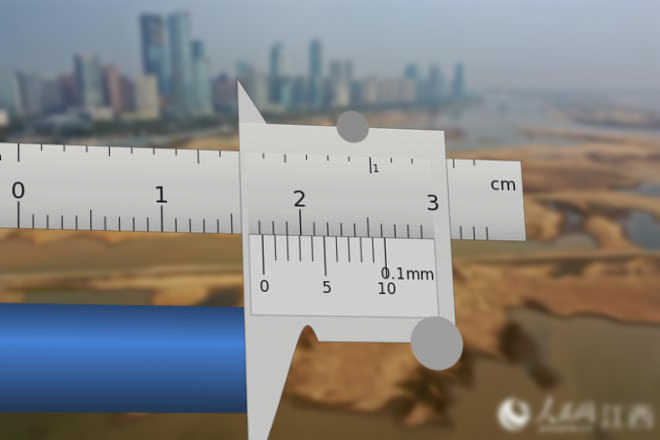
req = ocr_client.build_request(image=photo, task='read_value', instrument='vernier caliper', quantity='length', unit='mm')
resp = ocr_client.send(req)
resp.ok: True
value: 17.2 mm
